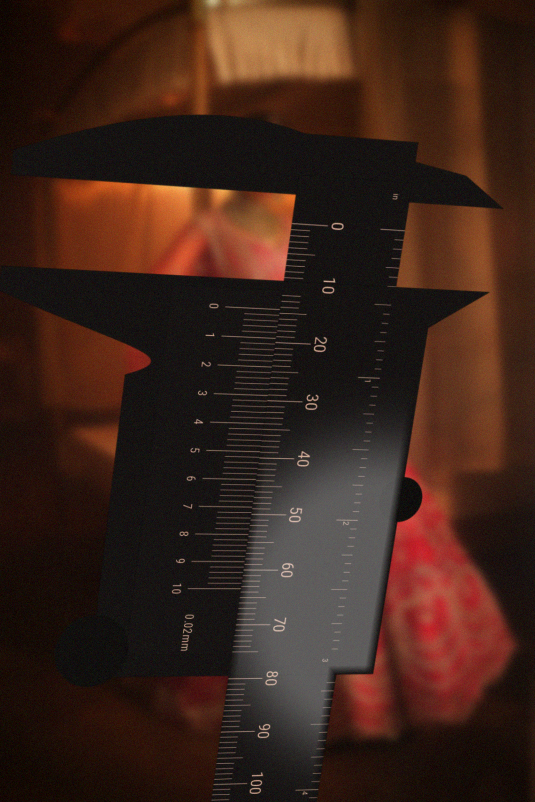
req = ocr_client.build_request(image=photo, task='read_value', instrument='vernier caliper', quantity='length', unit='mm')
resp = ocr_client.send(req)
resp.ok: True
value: 14.4 mm
